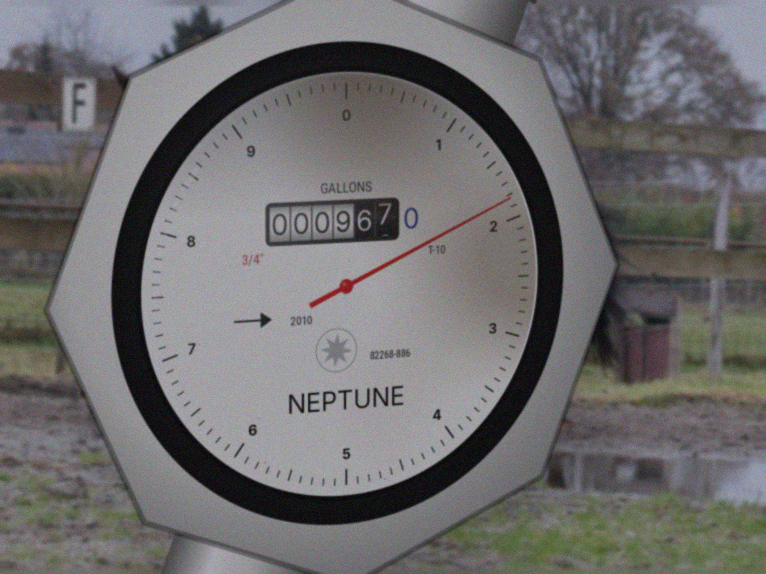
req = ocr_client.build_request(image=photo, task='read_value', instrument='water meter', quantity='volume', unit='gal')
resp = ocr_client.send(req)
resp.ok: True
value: 9671.8 gal
